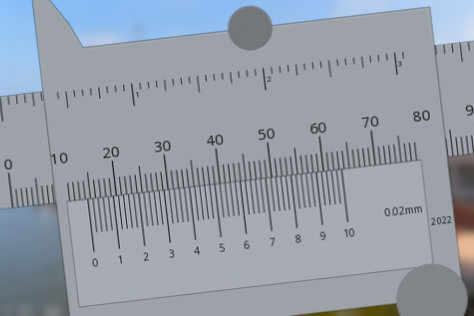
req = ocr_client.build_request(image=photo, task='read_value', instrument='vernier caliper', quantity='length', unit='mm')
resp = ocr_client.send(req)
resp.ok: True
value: 14.5 mm
